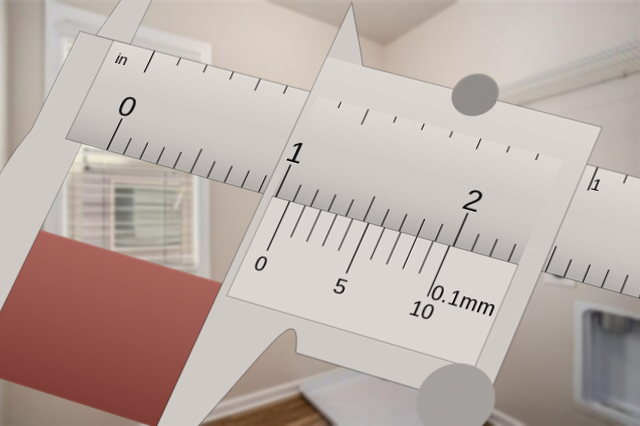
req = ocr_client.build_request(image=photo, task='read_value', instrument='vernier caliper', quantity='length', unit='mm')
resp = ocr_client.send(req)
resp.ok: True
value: 10.8 mm
